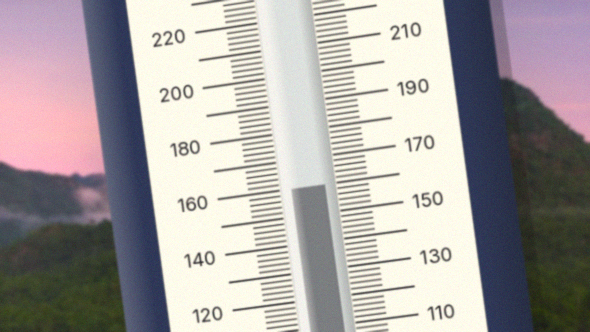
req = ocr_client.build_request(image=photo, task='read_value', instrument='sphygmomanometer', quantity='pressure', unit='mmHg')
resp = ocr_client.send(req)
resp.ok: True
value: 160 mmHg
